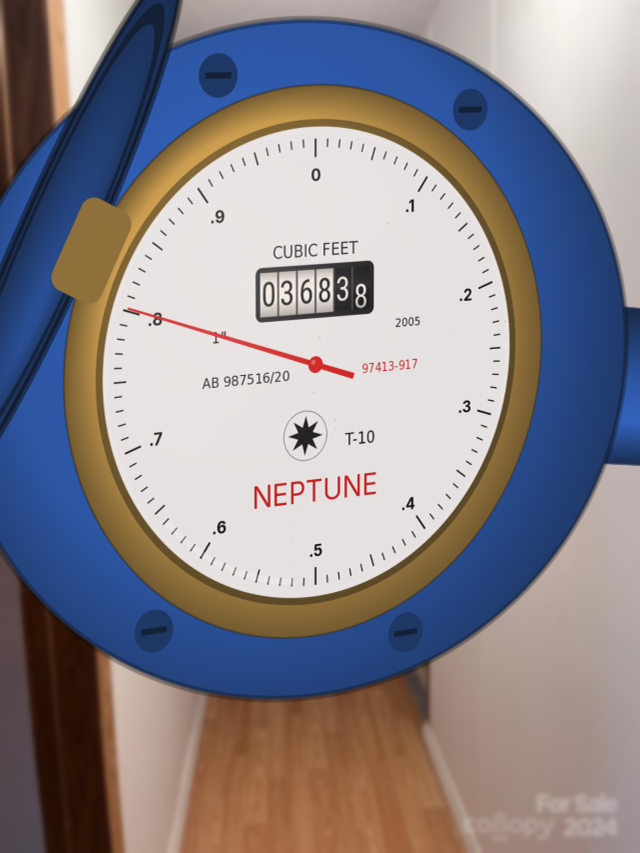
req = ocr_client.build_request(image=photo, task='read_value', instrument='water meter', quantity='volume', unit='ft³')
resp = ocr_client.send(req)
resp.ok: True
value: 36837.80 ft³
